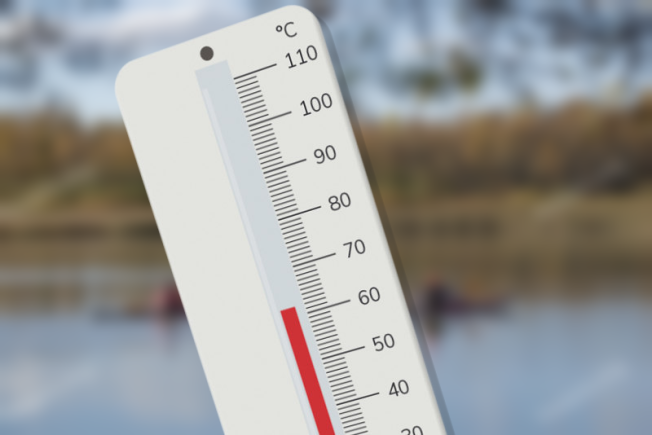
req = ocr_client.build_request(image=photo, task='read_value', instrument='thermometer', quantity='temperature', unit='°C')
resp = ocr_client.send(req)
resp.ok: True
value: 62 °C
